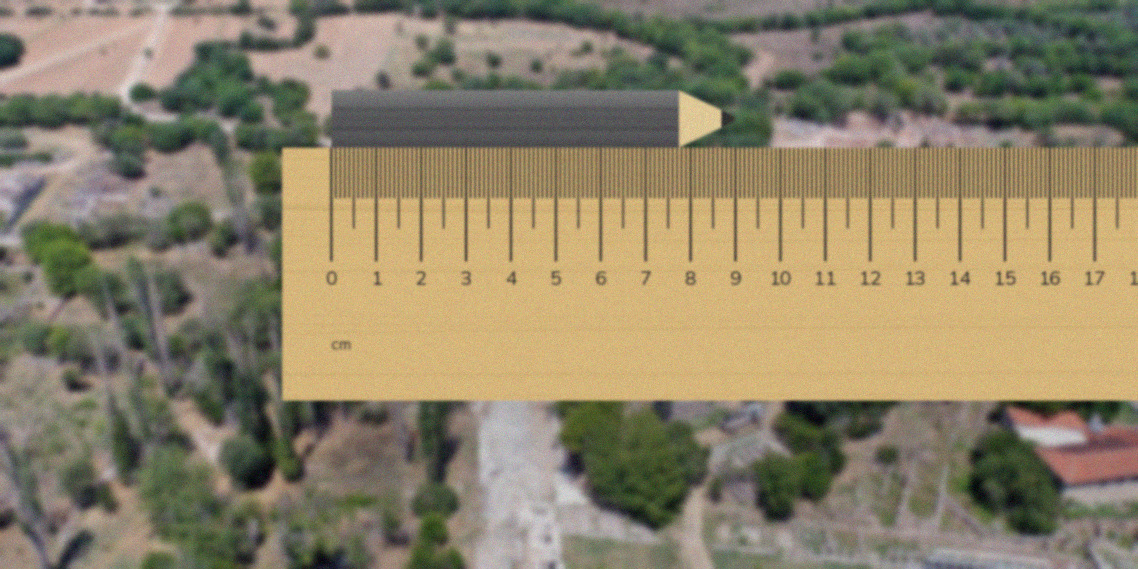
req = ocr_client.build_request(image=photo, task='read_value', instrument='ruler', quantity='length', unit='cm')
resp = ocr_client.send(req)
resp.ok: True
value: 9 cm
